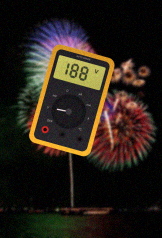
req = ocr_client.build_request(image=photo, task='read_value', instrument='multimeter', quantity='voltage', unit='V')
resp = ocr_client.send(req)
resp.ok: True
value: 188 V
